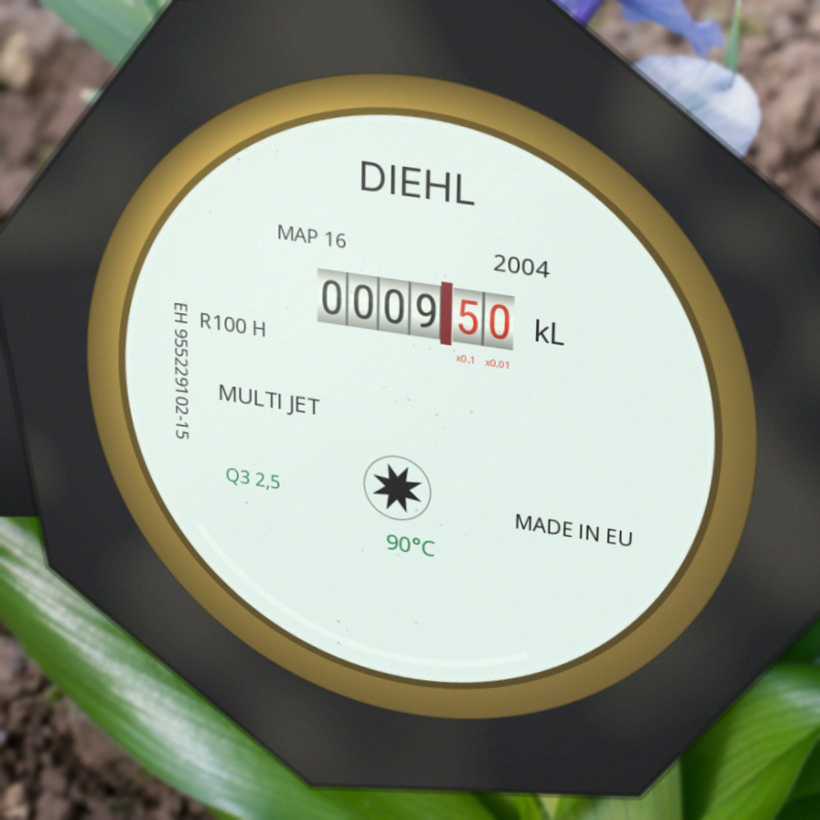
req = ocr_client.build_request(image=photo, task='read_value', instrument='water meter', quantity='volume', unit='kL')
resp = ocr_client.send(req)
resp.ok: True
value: 9.50 kL
